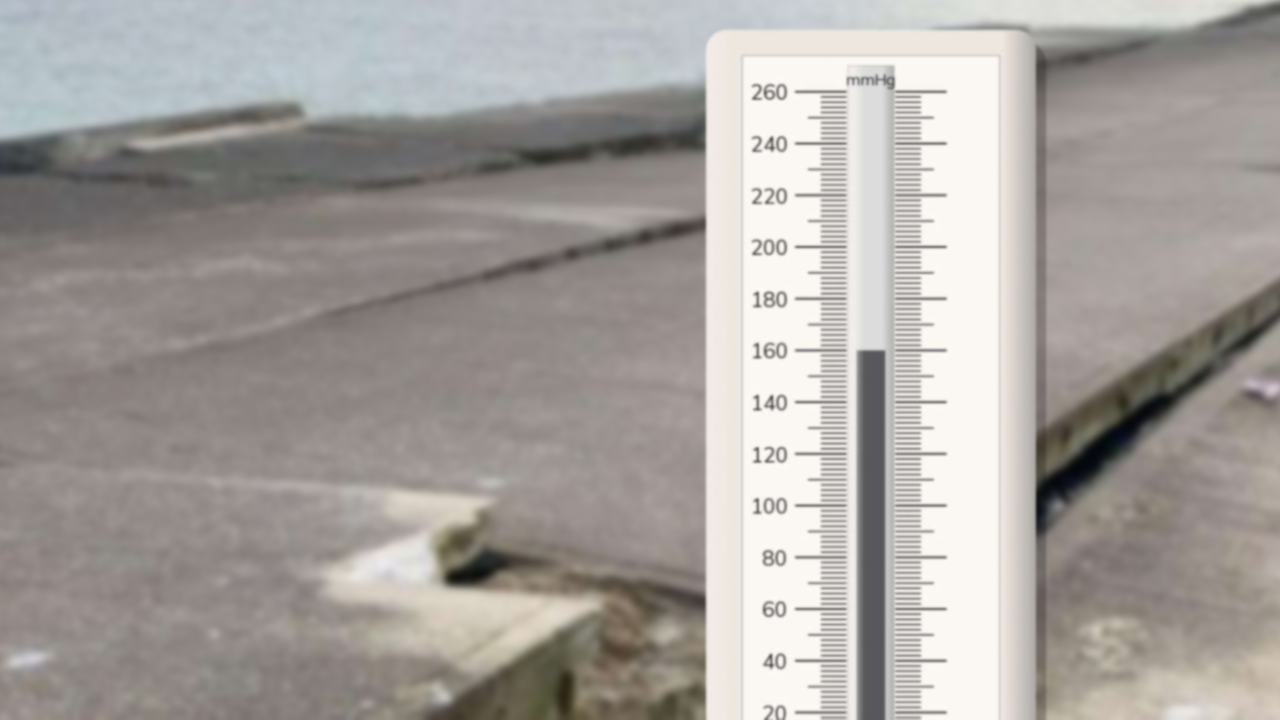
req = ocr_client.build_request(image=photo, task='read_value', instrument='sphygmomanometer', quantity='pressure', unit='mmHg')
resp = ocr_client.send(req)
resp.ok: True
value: 160 mmHg
